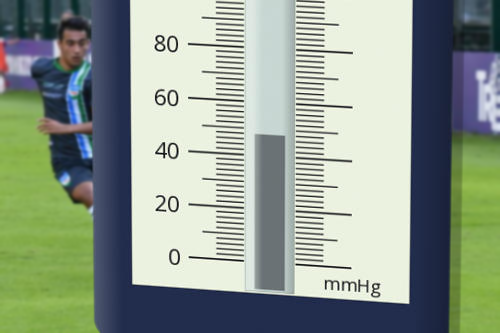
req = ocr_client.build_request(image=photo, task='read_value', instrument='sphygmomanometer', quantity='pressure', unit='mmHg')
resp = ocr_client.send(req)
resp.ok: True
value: 48 mmHg
